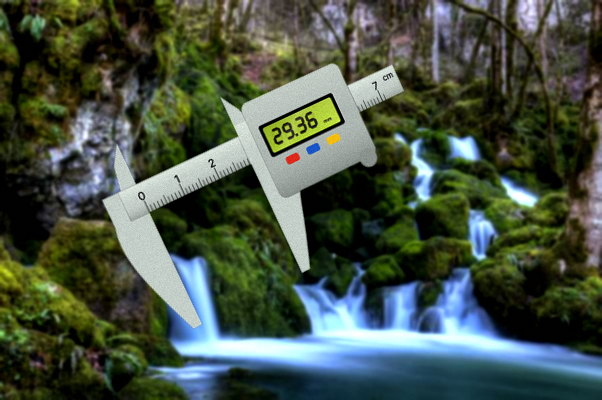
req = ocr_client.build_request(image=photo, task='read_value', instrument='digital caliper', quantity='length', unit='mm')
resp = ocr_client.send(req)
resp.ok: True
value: 29.36 mm
